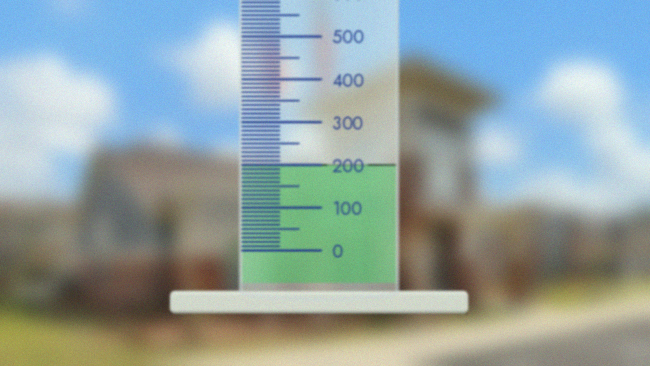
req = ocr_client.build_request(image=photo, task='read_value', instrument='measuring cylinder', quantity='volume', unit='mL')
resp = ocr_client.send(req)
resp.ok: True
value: 200 mL
